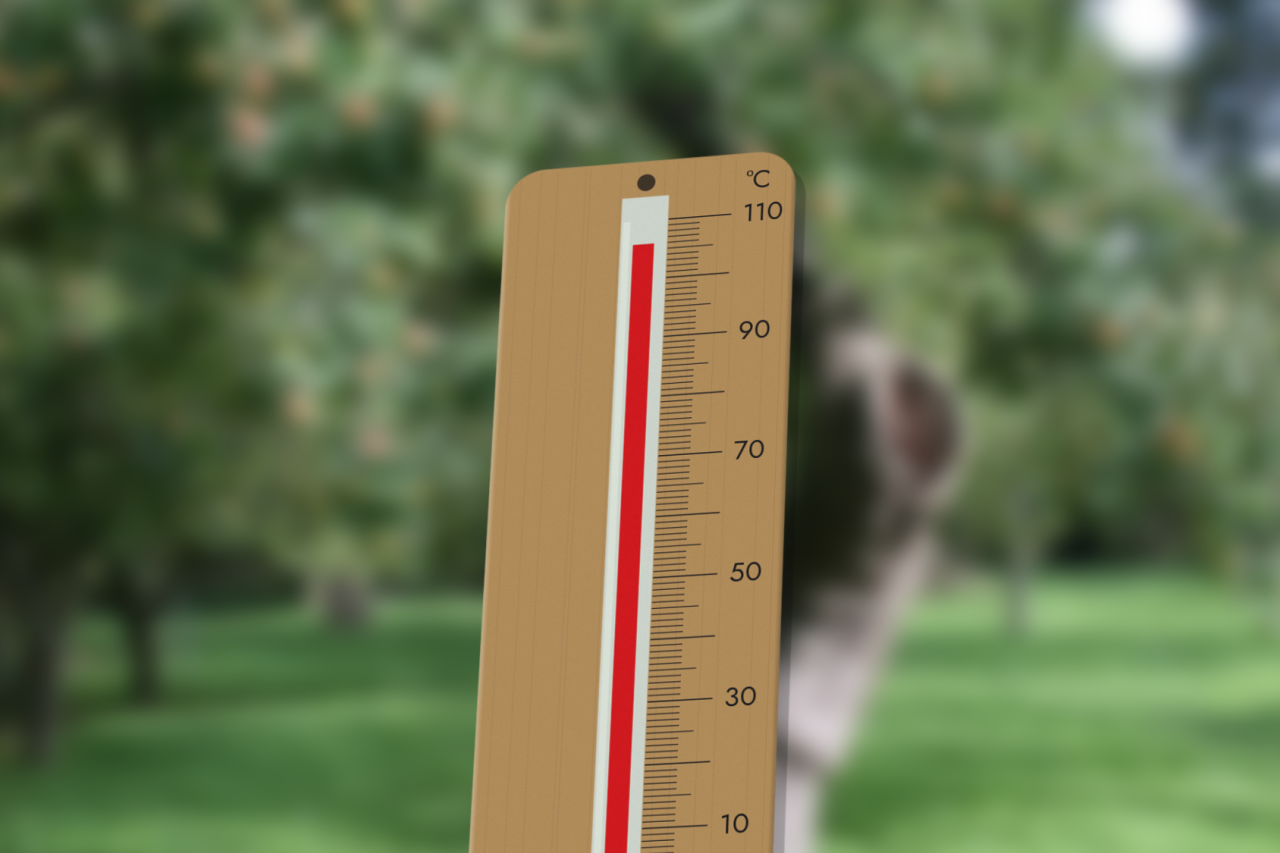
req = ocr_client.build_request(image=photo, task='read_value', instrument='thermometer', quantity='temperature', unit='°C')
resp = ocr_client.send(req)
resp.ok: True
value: 106 °C
